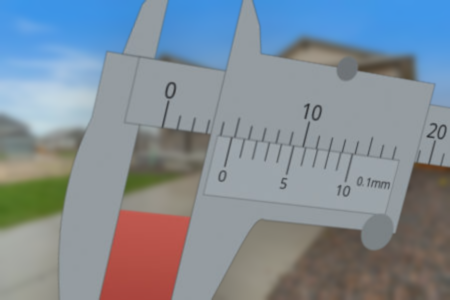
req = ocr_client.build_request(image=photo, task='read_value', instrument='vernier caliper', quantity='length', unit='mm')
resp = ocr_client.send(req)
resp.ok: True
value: 4.8 mm
